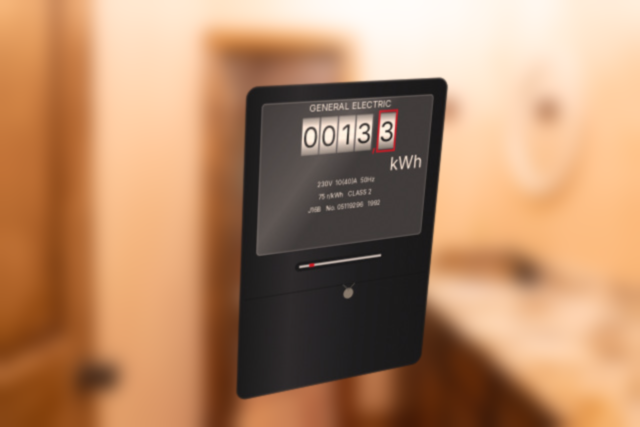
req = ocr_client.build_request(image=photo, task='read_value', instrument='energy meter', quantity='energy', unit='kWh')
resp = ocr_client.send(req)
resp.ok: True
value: 13.3 kWh
